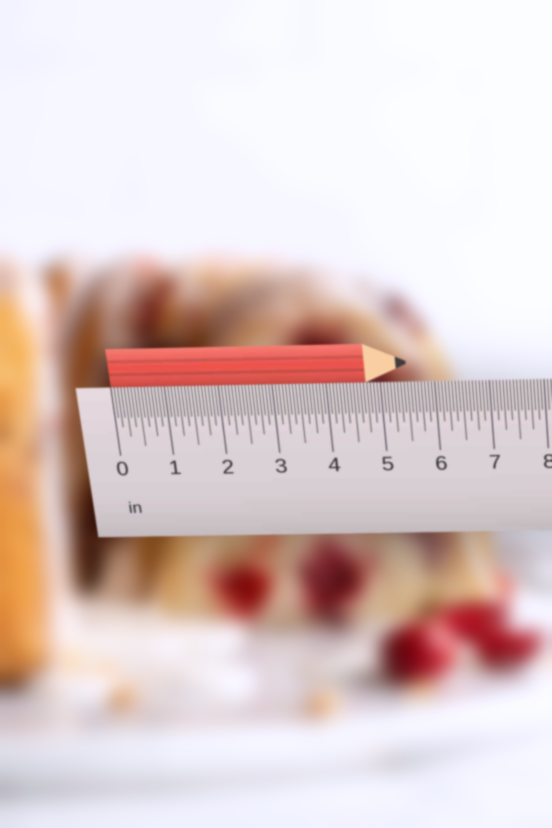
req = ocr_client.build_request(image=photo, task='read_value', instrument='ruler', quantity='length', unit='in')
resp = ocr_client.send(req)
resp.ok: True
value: 5.5 in
